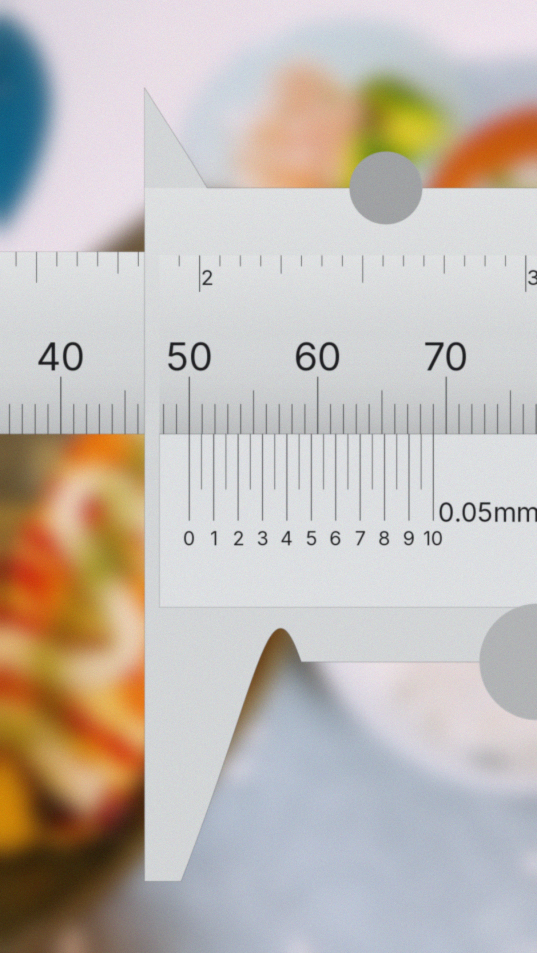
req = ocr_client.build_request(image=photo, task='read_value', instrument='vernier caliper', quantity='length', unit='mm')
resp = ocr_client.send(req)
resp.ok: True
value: 50.0 mm
